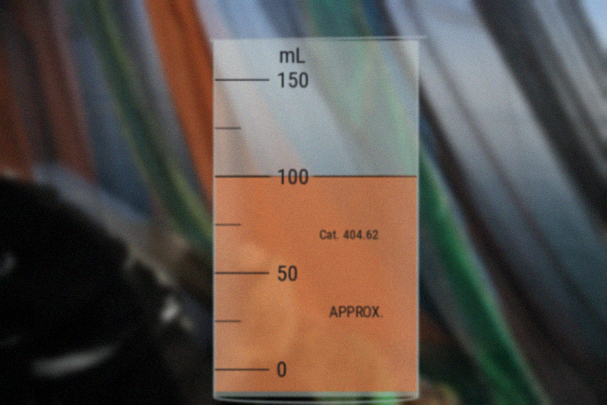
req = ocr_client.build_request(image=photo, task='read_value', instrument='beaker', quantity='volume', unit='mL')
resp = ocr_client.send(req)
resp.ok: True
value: 100 mL
